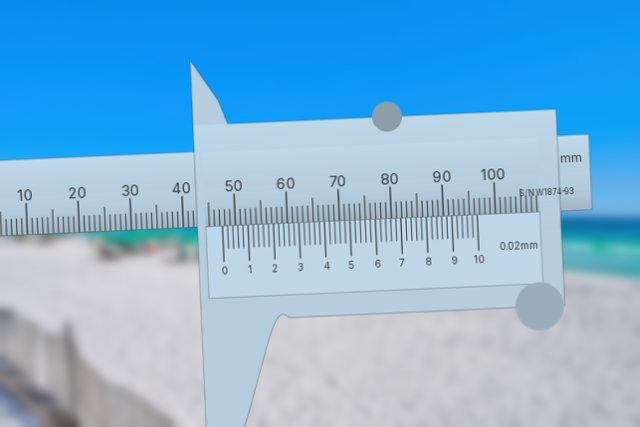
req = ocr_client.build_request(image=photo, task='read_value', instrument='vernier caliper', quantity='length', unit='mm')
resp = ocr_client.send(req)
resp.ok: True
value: 47.5 mm
